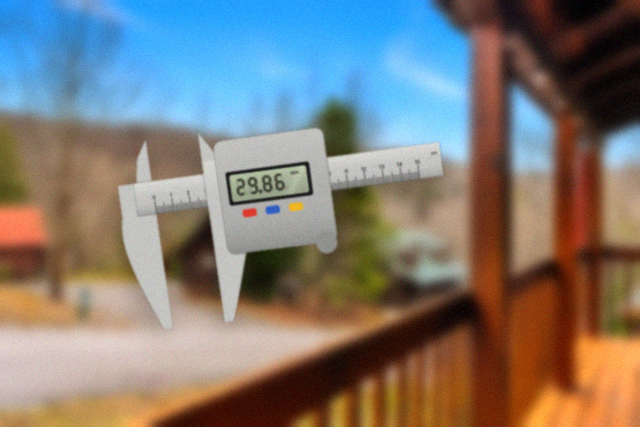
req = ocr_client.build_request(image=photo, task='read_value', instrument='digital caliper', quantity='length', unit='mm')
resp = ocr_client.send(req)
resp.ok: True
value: 29.86 mm
